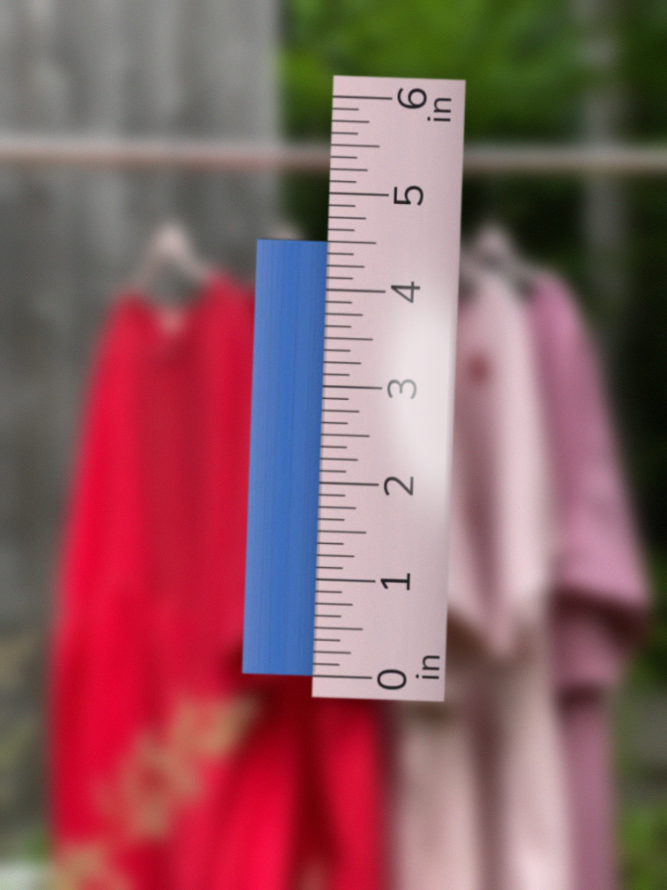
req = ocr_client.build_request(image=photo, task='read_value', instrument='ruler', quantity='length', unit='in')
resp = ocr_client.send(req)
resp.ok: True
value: 4.5 in
